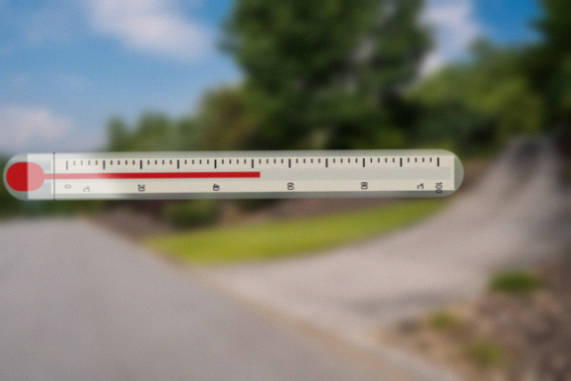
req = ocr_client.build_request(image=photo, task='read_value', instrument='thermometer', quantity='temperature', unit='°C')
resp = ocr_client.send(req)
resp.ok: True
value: 52 °C
